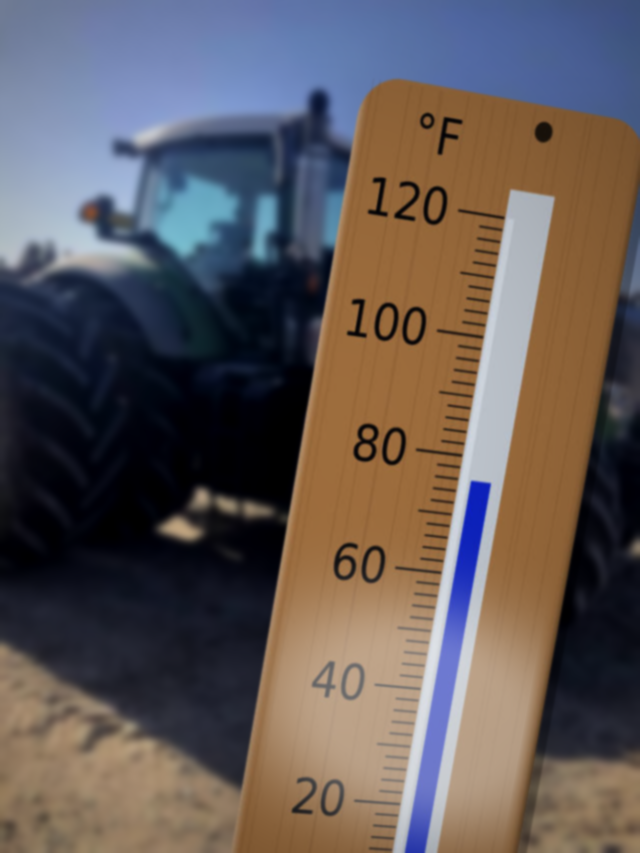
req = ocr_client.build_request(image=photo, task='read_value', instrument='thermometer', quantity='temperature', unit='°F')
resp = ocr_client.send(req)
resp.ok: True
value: 76 °F
